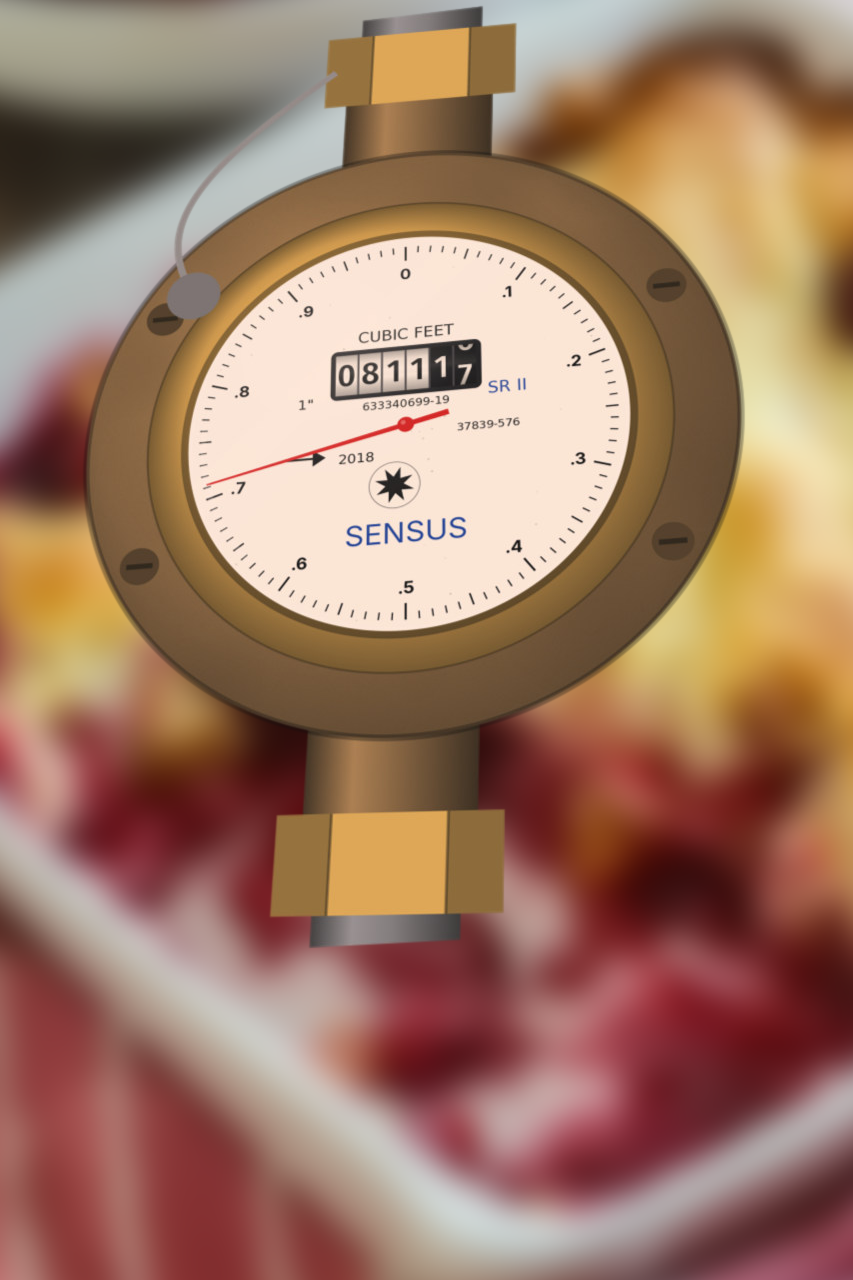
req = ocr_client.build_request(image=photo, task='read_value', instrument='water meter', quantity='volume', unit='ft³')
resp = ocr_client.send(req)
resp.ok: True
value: 81116.71 ft³
